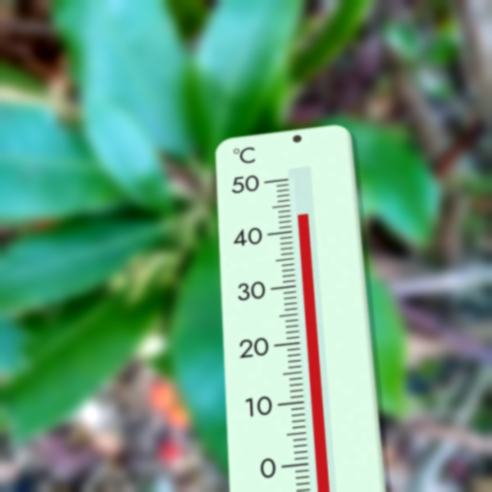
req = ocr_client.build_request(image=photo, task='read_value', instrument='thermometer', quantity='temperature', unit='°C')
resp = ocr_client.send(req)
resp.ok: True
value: 43 °C
